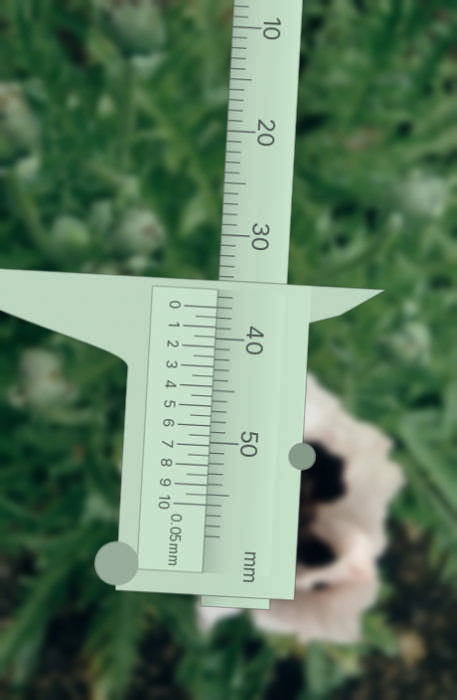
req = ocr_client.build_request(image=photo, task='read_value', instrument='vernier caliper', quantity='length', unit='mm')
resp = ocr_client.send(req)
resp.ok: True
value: 37.0 mm
